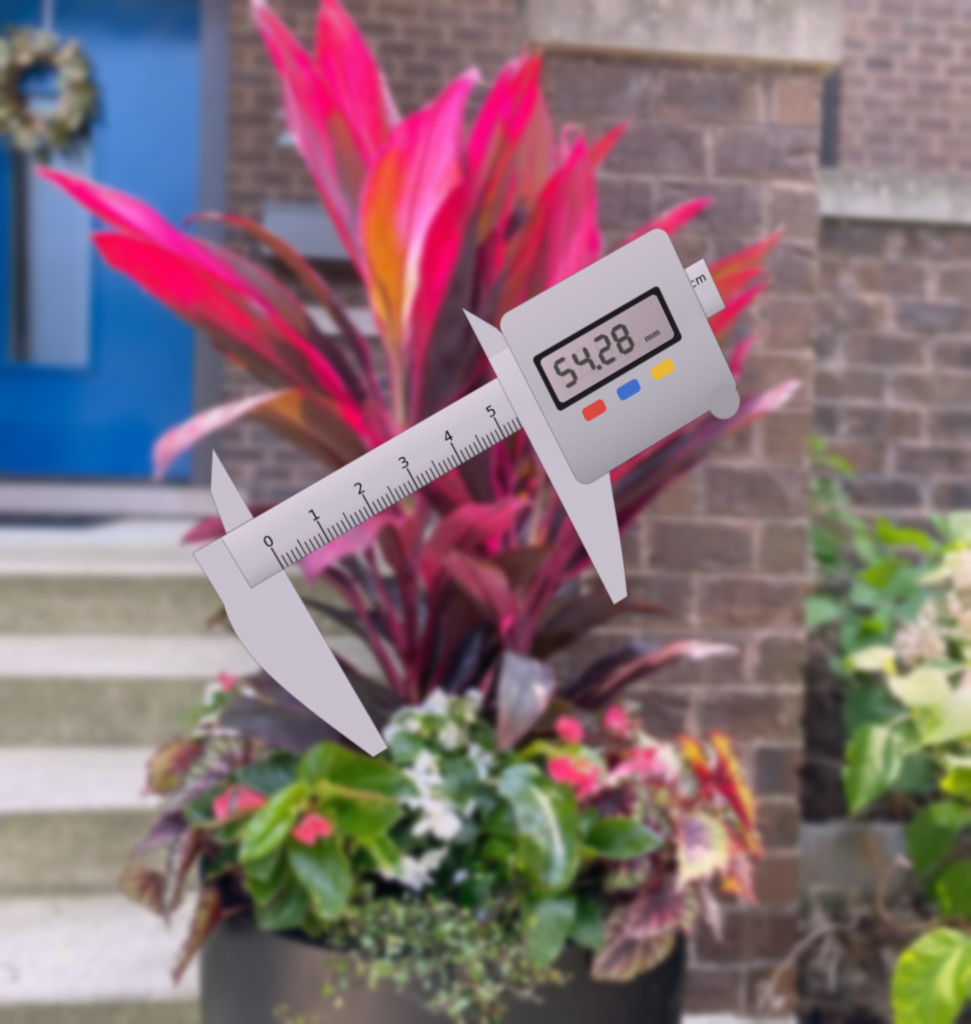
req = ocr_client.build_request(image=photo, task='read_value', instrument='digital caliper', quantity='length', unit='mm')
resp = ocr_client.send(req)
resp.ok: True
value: 54.28 mm
